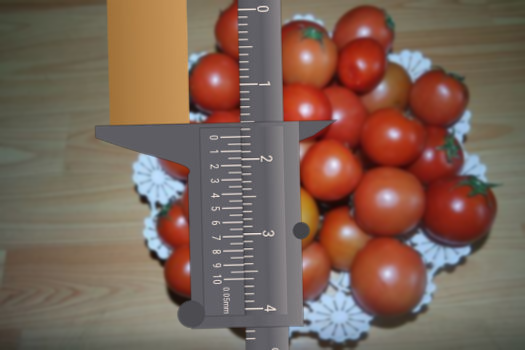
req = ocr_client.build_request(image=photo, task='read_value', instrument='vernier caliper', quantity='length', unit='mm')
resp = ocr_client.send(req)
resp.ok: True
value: 17.0 mm
